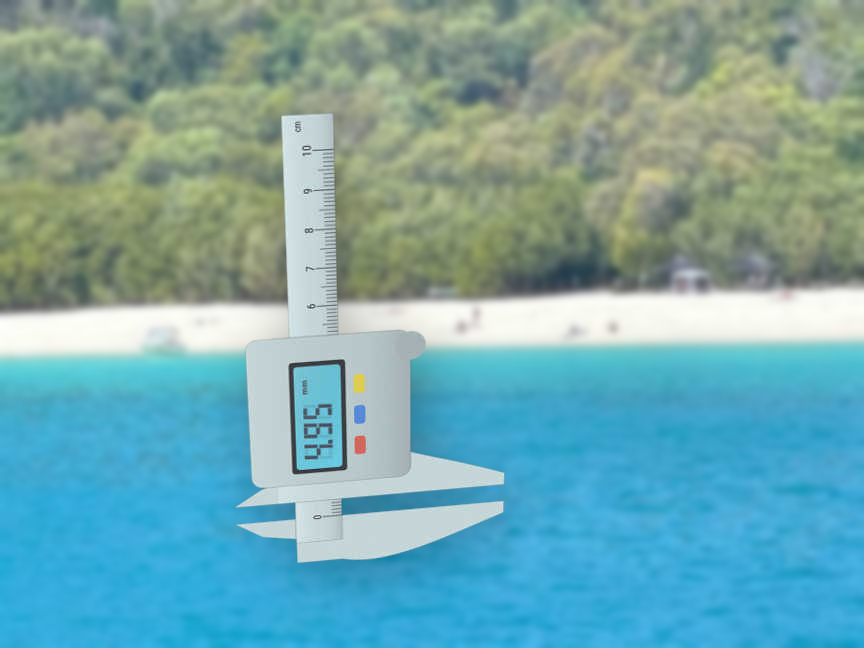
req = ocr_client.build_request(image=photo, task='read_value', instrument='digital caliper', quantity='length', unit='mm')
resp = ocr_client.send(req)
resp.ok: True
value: 4.95 mm
